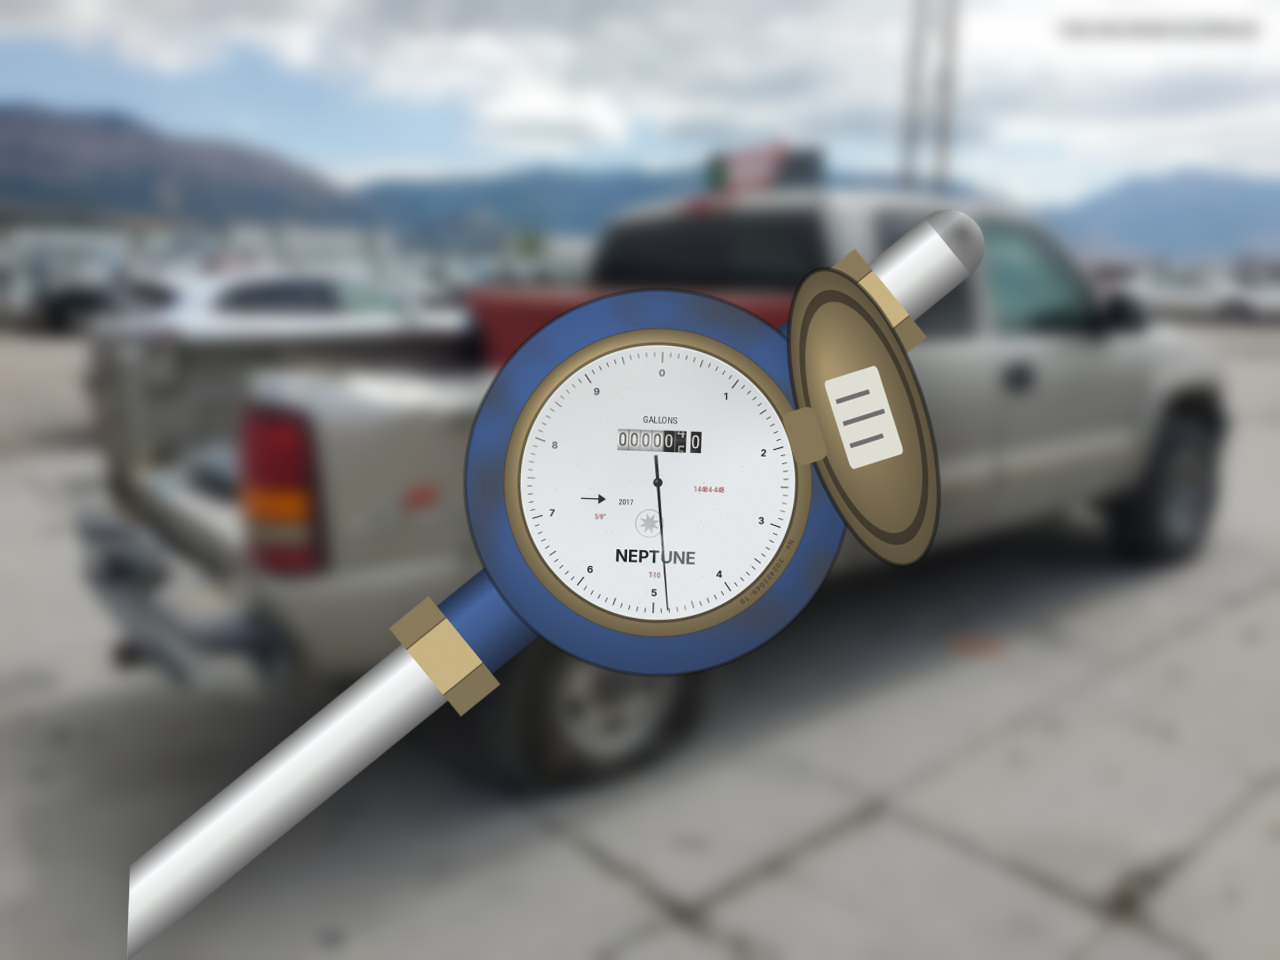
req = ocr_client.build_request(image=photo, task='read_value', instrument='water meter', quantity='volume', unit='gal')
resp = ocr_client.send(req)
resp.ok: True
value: 44.8 gal
